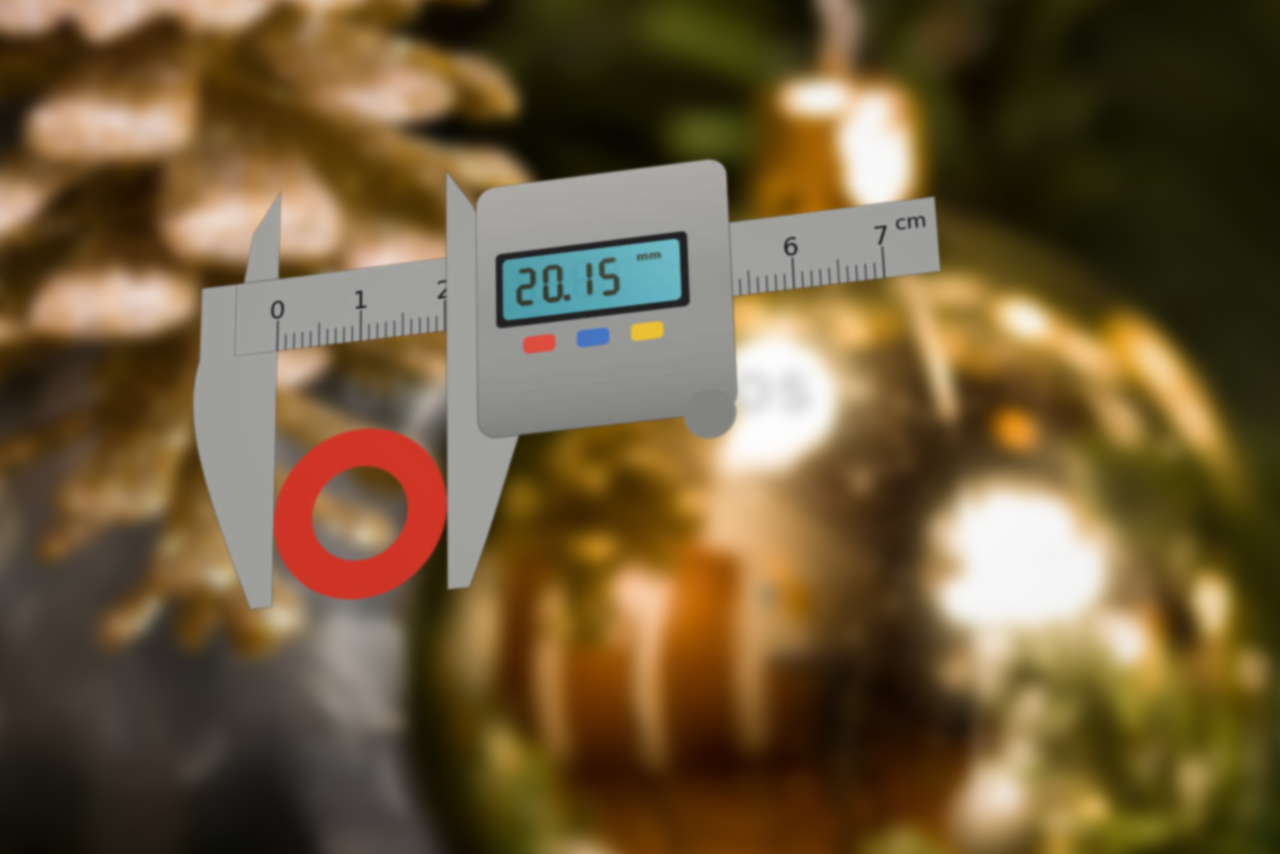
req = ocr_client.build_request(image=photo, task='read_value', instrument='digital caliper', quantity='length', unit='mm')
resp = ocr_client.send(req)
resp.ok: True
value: 20.15 mm
